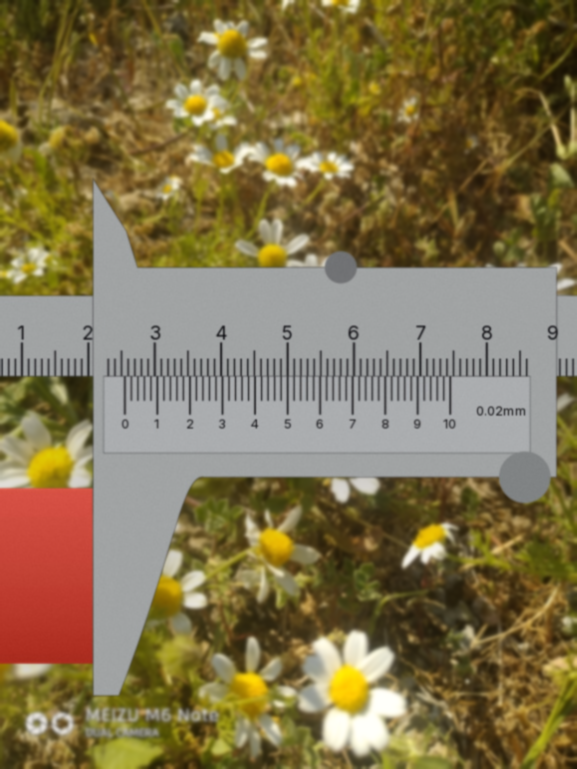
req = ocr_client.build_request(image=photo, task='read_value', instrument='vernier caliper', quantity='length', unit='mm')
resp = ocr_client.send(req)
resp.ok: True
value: 25.5 mm
